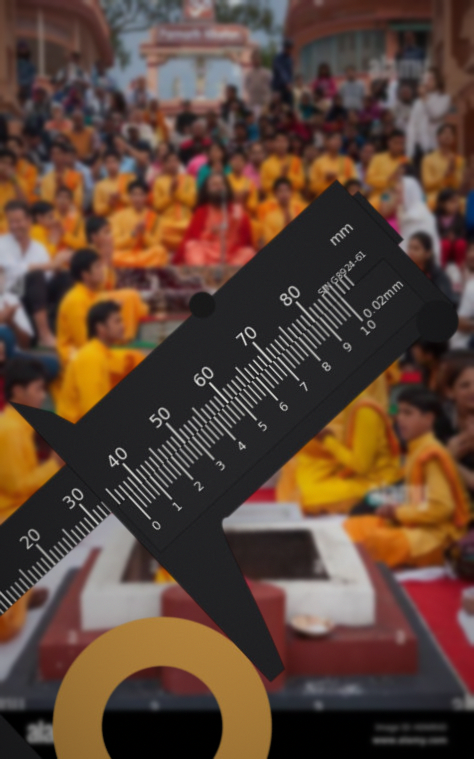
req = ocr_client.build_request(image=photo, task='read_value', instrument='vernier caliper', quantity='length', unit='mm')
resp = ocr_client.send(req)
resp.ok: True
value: 37.0 mm
